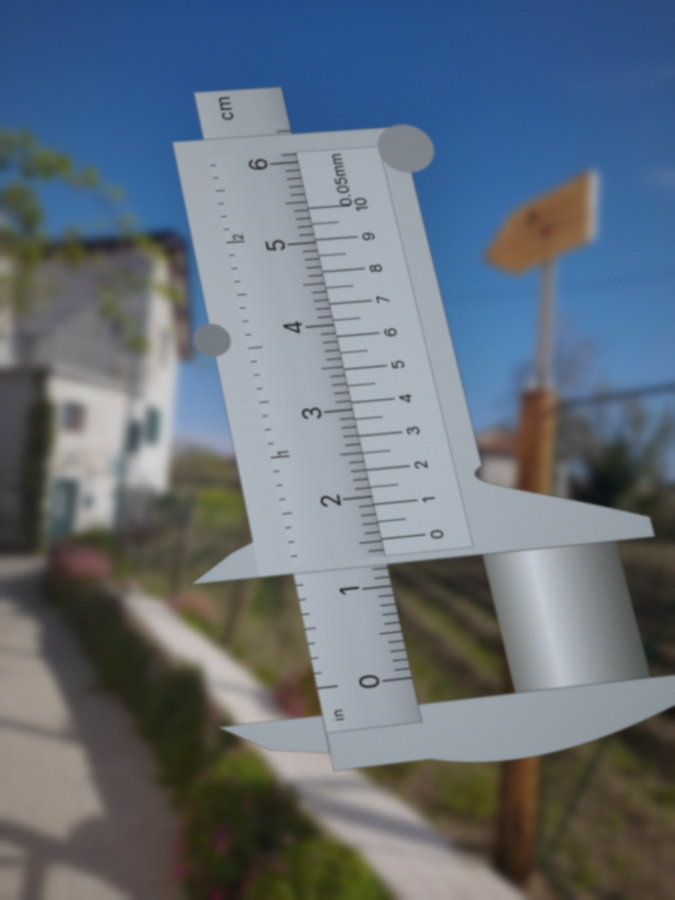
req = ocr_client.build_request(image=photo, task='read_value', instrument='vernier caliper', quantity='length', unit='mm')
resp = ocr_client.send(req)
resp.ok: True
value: 15.2 mm
